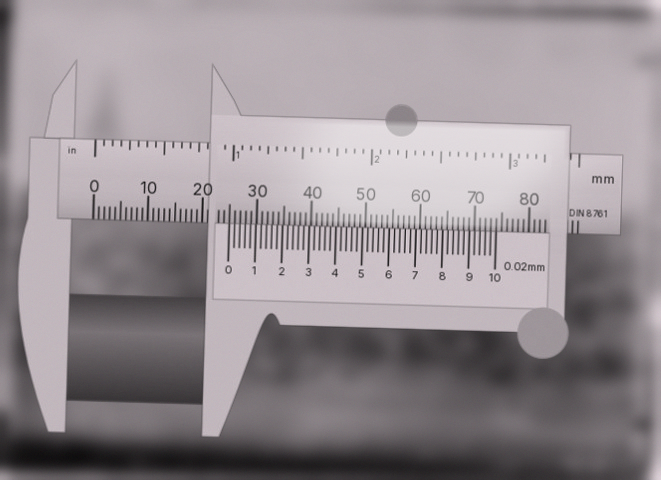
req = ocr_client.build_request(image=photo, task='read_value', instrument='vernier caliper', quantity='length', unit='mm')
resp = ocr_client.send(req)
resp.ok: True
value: 25.0 mm
